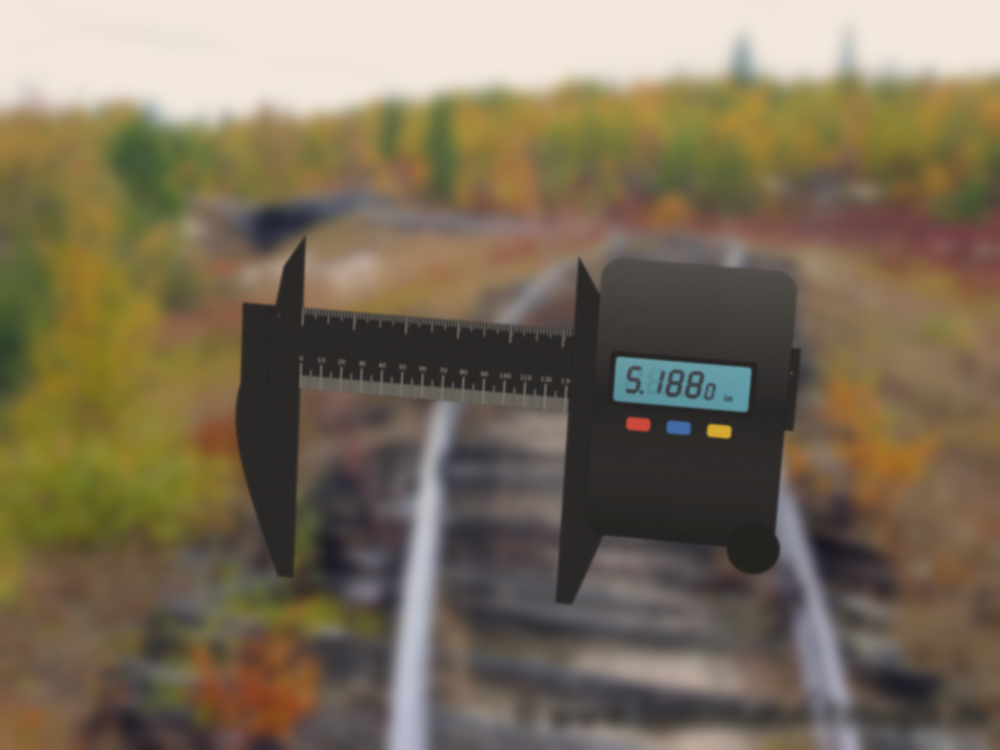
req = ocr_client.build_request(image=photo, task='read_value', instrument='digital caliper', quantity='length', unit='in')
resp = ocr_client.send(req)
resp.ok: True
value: 5.1880 in
